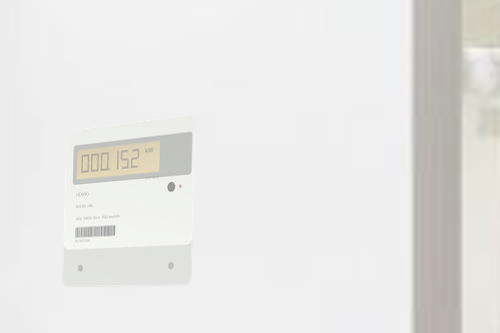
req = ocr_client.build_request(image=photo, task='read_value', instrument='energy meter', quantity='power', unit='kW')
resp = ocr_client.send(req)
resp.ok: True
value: 0.152 kW
